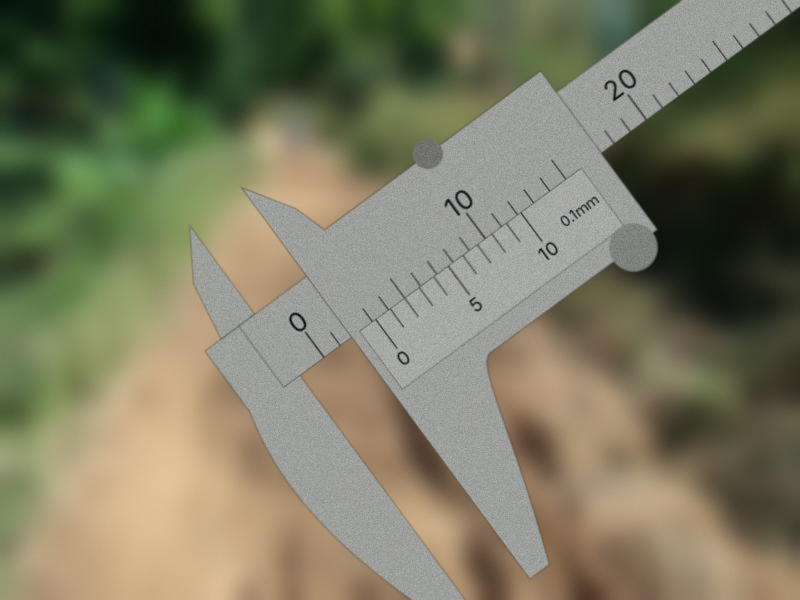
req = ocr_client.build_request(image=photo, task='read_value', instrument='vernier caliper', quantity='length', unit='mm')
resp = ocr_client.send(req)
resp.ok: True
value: 3.2 mm
